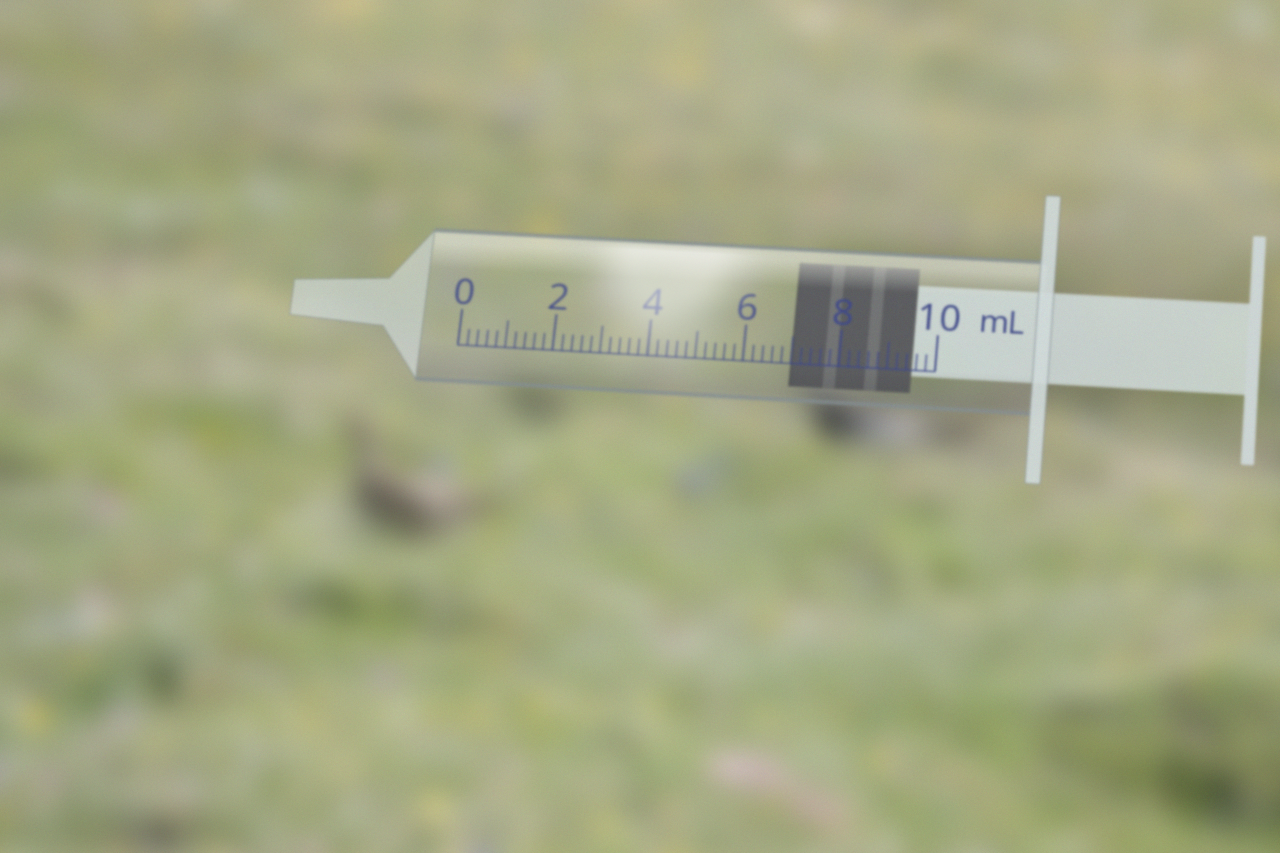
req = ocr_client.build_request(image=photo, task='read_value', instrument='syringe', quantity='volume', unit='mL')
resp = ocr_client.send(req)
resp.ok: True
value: 7 mL
